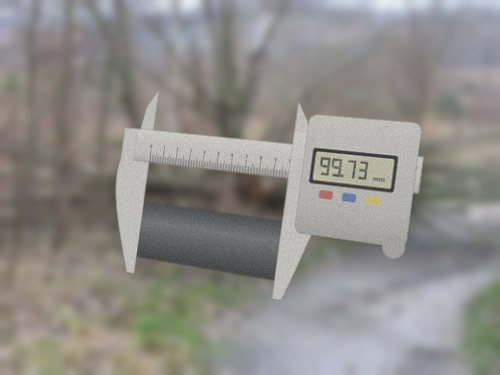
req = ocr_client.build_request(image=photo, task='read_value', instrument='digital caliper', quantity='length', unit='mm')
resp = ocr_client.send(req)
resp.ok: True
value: 99.73 mm
